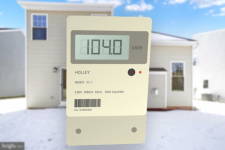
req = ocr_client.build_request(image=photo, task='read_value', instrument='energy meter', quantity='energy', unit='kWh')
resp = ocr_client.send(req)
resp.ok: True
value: 104.0 kWh
